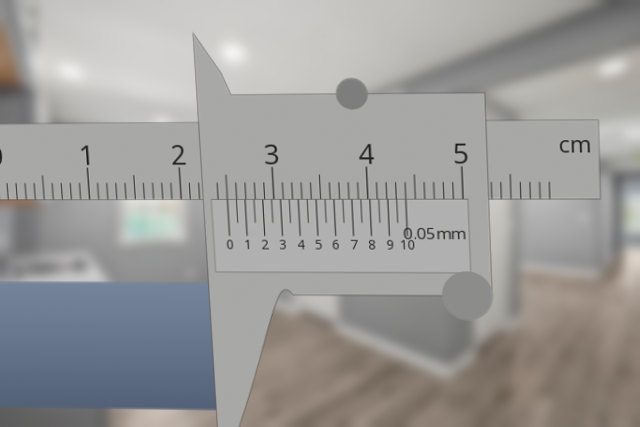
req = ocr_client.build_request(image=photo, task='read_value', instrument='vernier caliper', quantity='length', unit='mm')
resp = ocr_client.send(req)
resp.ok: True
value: 25.0 mm
